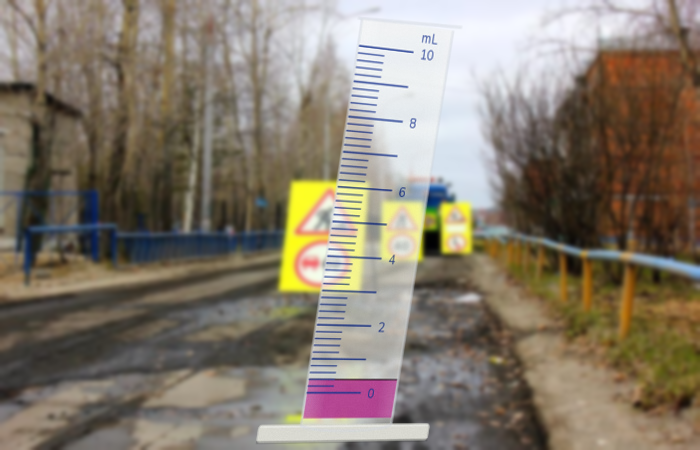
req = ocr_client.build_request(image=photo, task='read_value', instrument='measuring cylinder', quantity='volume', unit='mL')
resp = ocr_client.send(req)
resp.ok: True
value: 0.4 mL
